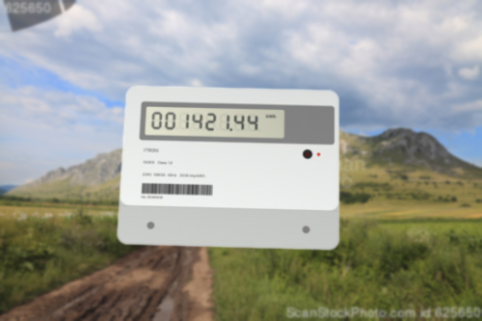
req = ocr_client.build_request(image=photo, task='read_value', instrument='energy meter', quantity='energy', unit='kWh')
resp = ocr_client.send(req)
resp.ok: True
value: 1421.44 kWh
